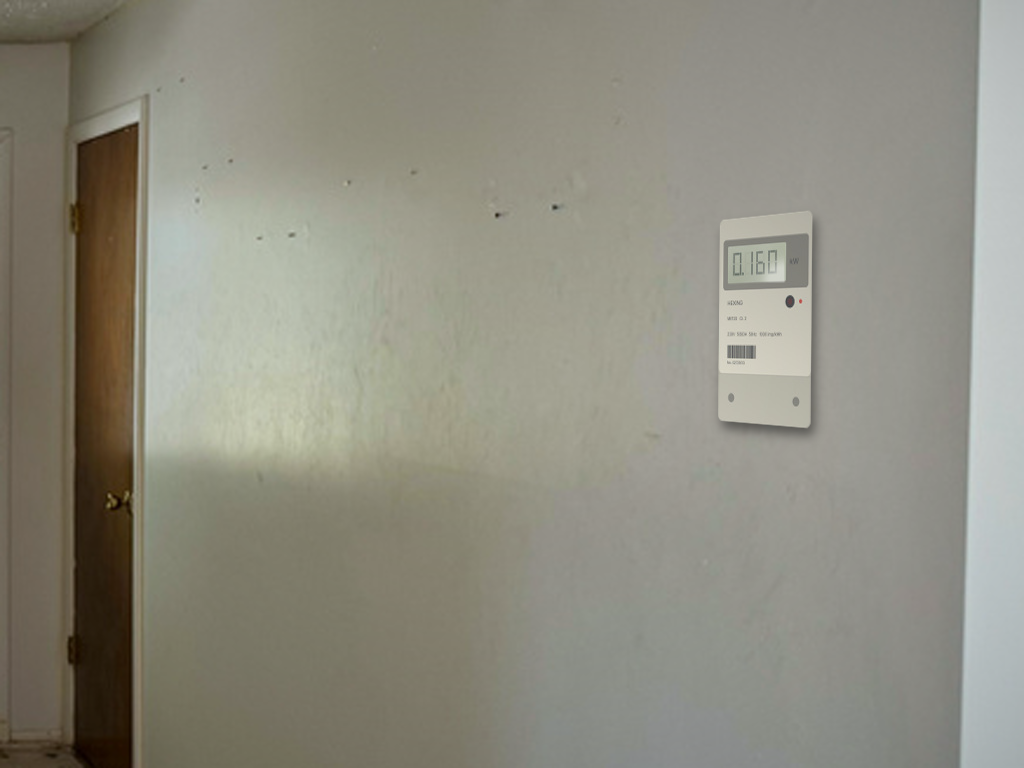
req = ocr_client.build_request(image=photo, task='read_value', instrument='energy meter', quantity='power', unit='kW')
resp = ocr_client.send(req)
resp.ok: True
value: 0.160 kW
